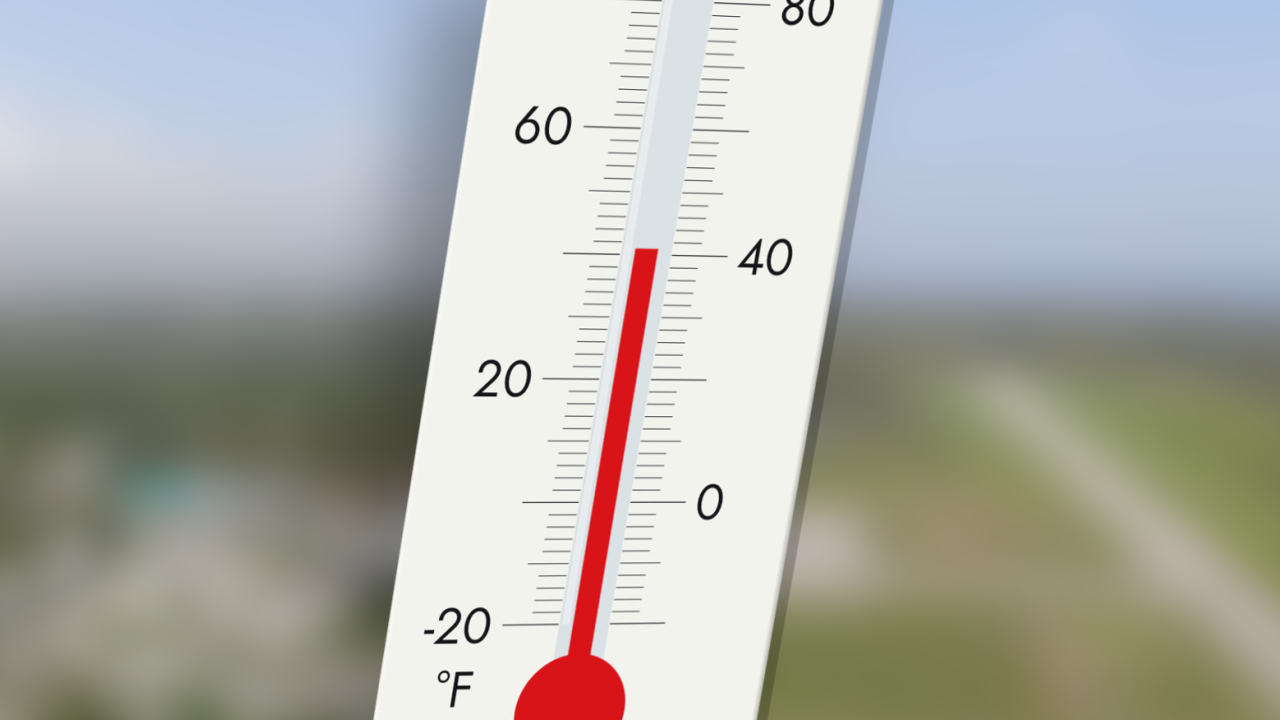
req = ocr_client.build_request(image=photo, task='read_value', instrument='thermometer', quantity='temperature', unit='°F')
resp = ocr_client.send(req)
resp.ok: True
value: 41 °F
